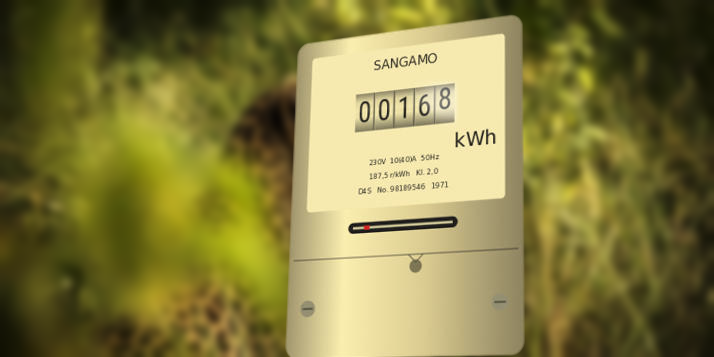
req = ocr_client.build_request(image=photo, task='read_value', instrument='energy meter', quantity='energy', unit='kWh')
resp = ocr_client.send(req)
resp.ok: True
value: 168 kWh
